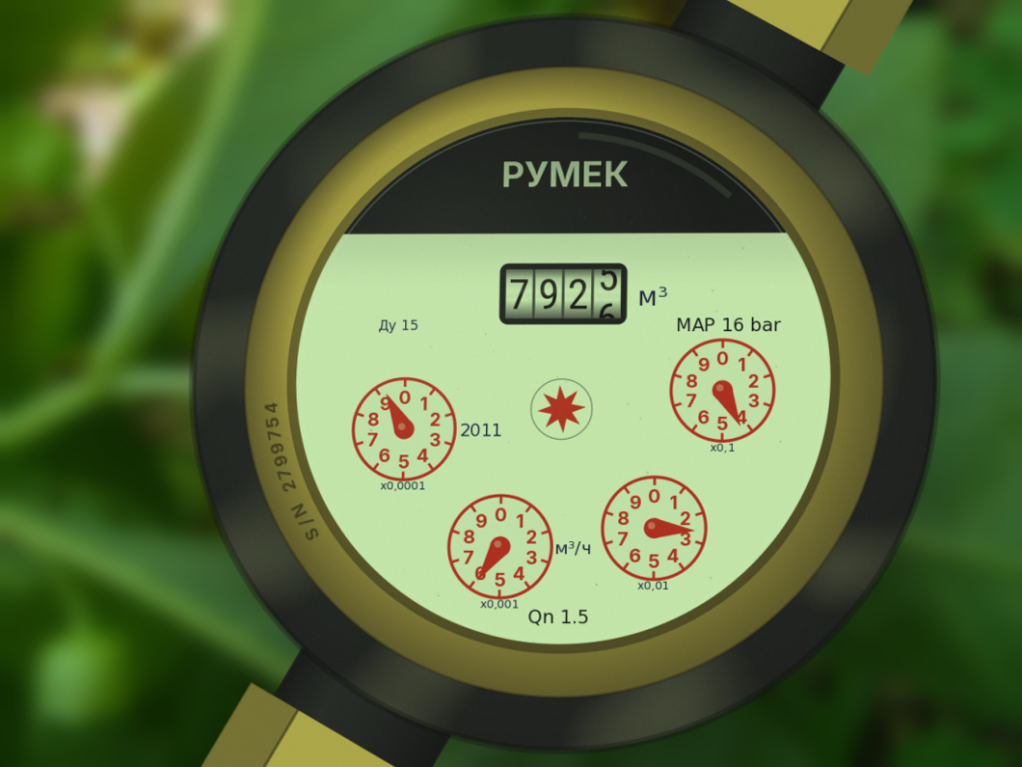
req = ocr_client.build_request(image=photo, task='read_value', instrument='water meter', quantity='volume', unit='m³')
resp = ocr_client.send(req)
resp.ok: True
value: 7925.4259 m³
